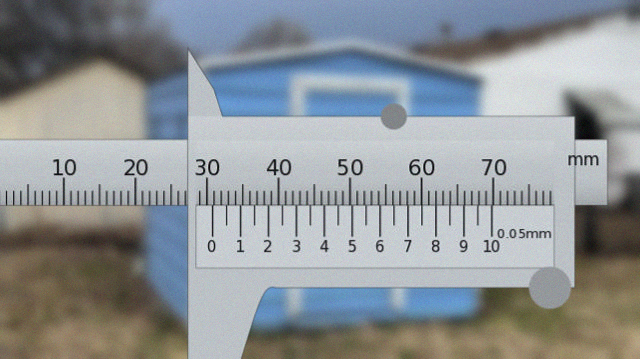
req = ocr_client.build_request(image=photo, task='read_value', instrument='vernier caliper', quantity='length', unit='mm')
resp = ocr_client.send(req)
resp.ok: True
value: 30.8 mm
